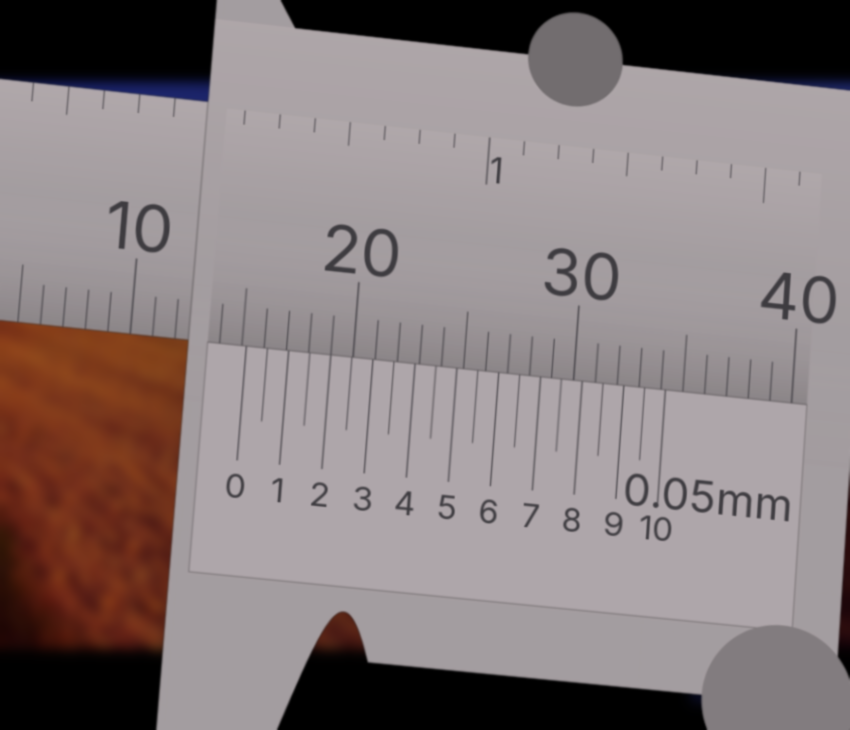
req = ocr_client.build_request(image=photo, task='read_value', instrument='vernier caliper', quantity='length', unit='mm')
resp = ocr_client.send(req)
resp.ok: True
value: 15.2 mm
